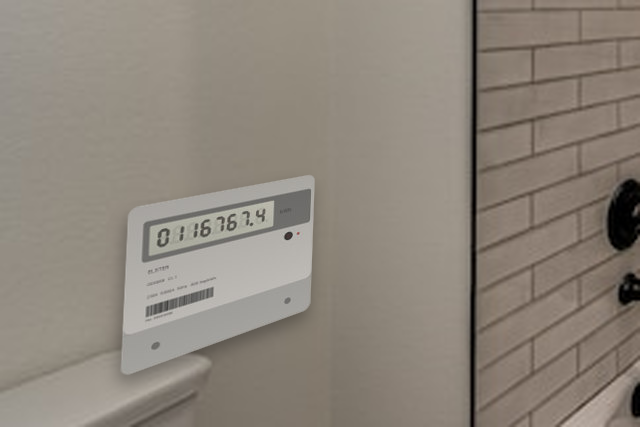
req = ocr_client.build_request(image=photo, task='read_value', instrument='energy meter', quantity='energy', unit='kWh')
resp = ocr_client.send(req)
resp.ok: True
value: 116767.4 kWh
